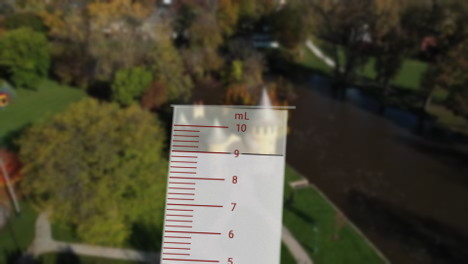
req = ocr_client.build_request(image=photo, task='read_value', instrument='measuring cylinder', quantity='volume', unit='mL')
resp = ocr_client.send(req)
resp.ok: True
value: 9 mL
